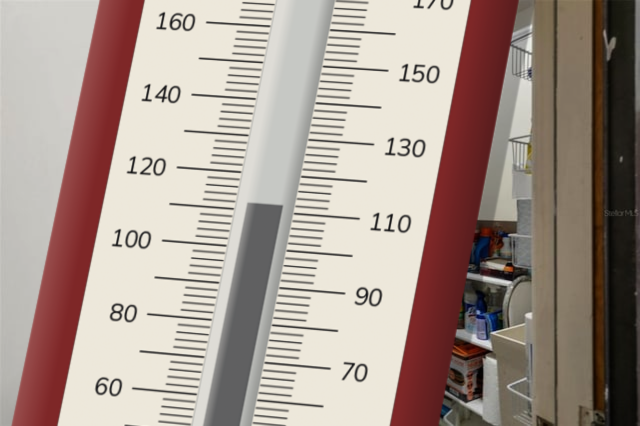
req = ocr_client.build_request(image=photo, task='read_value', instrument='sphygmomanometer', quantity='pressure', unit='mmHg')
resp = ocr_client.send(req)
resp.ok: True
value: 112 mmHg
